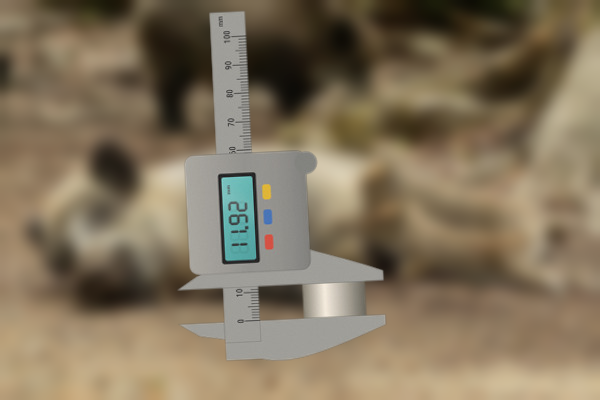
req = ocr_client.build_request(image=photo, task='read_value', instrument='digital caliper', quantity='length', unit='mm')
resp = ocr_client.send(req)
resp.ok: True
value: 11.92 mm
